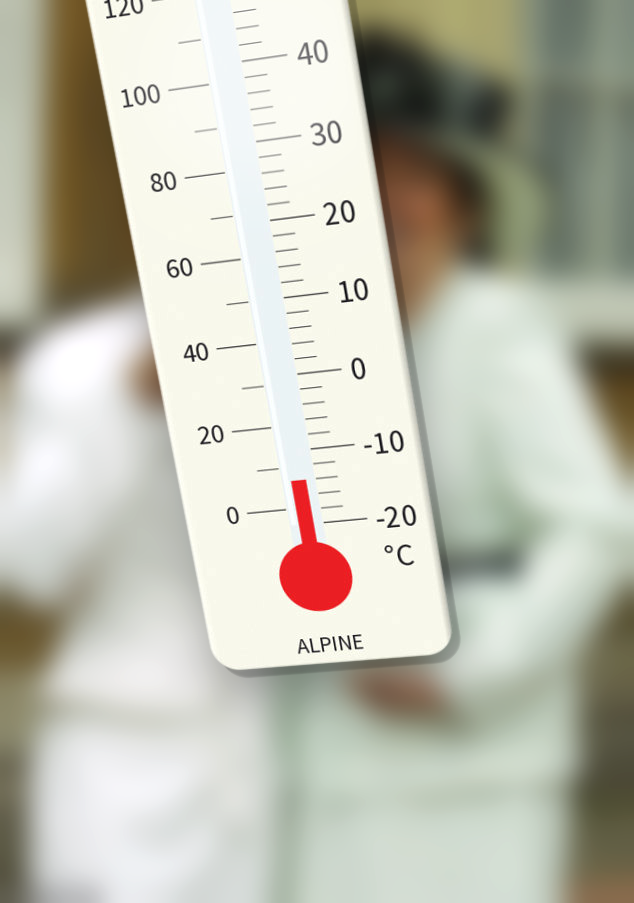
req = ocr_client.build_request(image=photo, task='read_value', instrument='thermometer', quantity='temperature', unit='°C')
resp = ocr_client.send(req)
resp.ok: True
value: -14 °C
